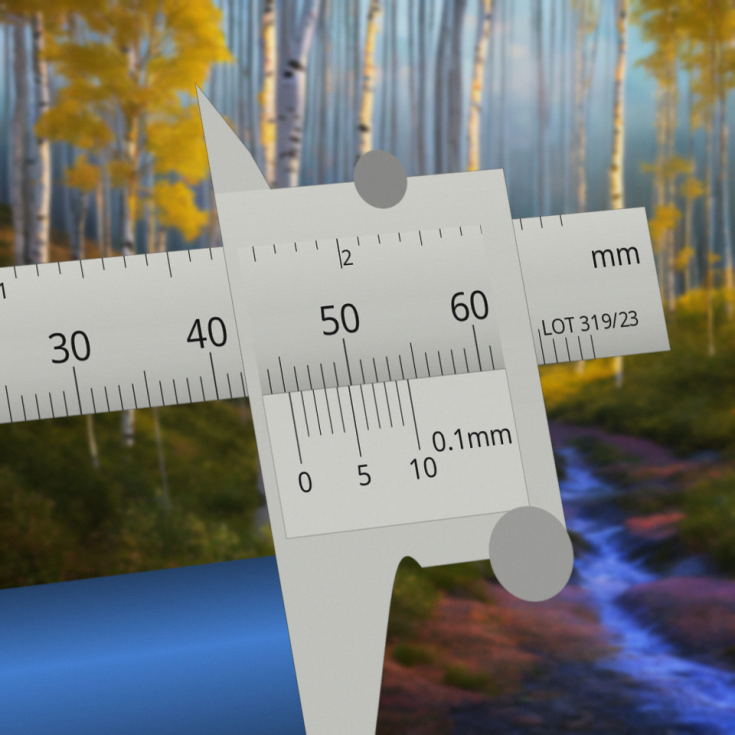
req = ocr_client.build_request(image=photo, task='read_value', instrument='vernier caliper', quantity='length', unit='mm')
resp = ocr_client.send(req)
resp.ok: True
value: 45.3 mm
